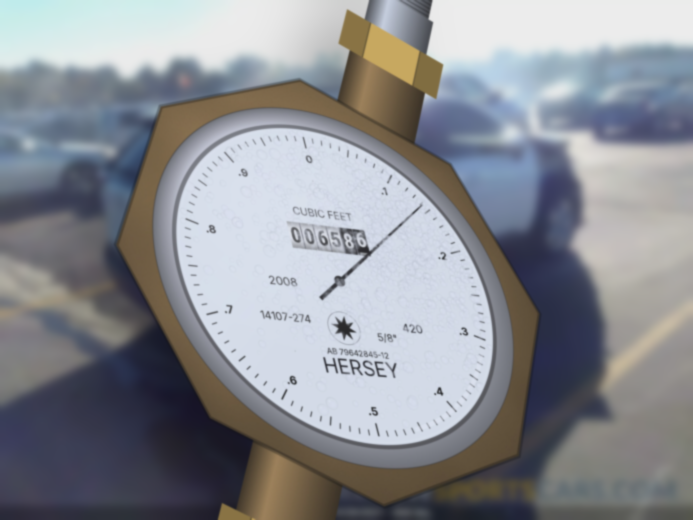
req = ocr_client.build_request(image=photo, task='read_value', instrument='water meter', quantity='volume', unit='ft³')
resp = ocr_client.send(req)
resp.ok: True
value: 6586.14 ft³
